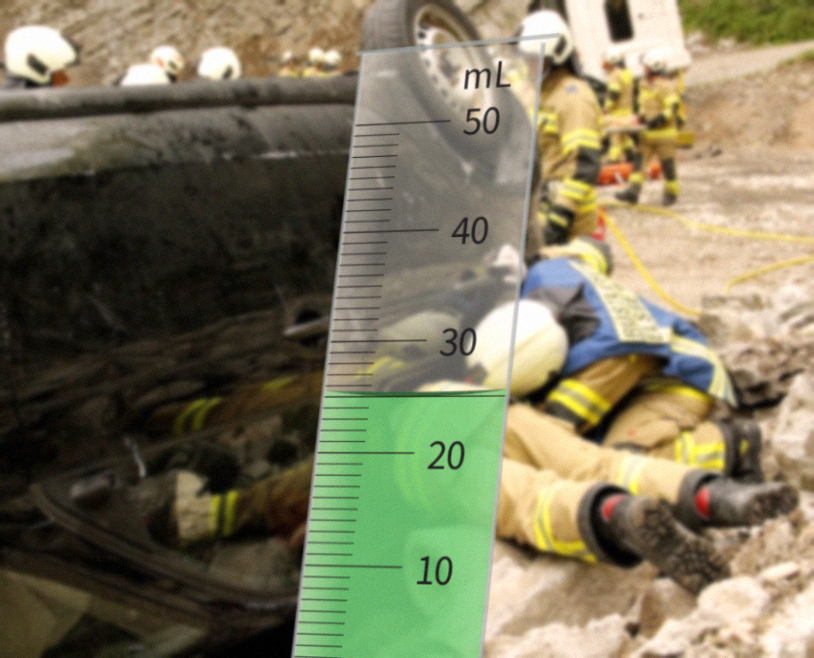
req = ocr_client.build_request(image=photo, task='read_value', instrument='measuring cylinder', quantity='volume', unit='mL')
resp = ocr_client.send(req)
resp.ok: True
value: 25 mL
